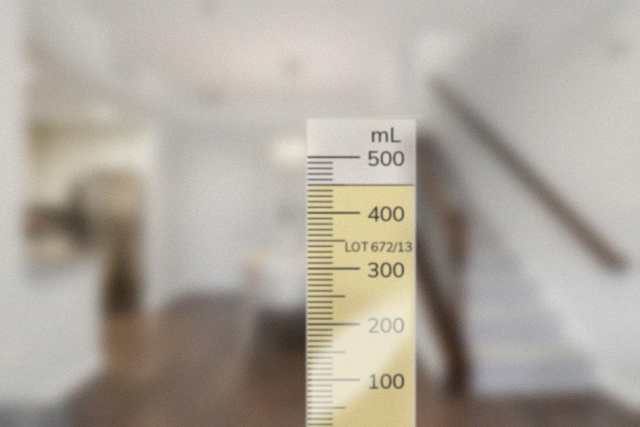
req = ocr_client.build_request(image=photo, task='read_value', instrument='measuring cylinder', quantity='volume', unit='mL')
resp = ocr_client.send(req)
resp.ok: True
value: 450 mL
